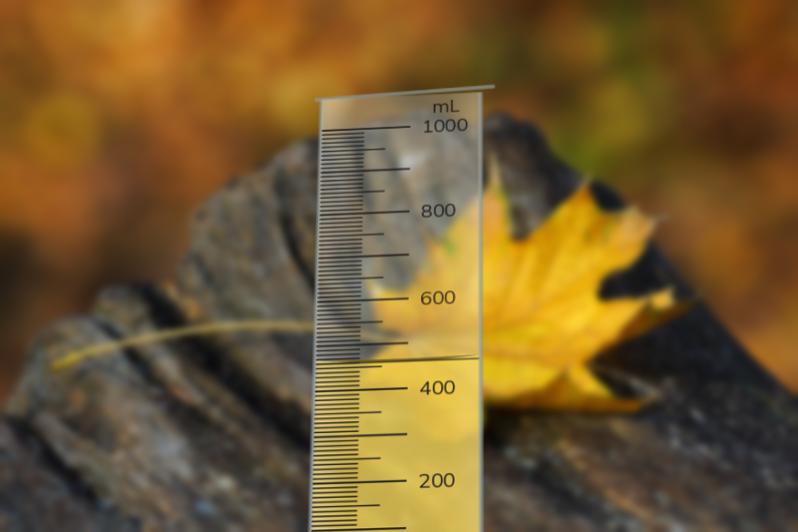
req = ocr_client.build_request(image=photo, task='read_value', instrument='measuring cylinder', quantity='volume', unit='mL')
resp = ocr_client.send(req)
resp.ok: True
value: 460 mL
